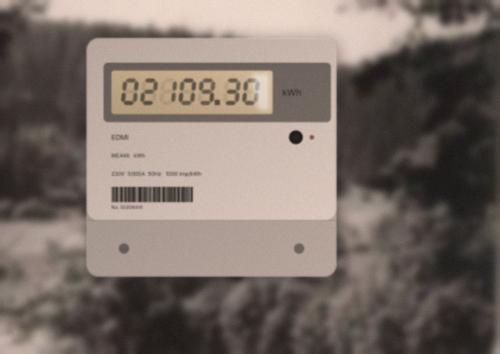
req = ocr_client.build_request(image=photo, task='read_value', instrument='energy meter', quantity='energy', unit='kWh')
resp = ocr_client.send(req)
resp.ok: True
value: 2109.30 kWh
